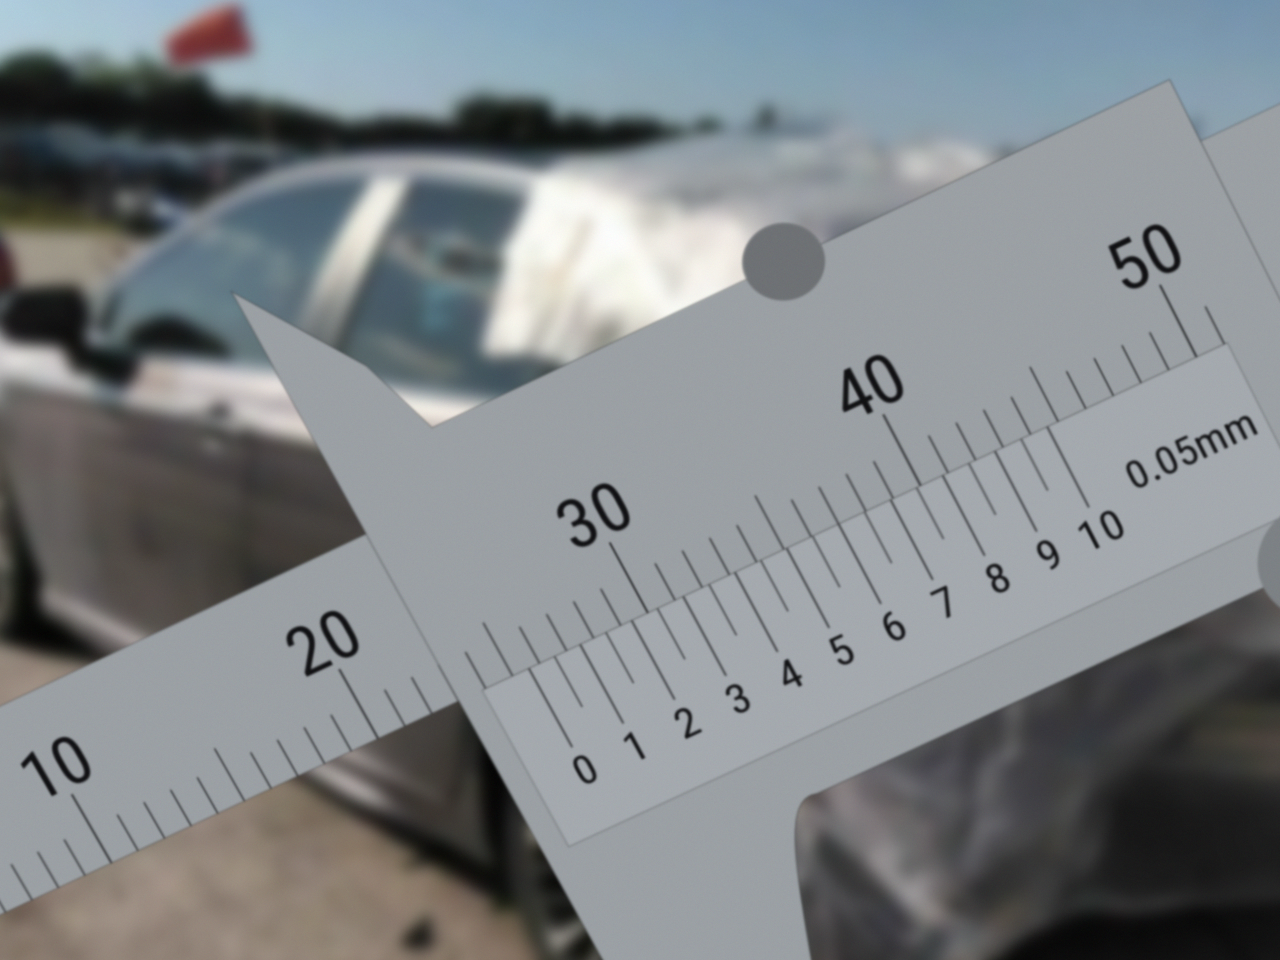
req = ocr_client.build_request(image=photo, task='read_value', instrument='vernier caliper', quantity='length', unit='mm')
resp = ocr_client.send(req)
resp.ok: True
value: 25.6 mm
